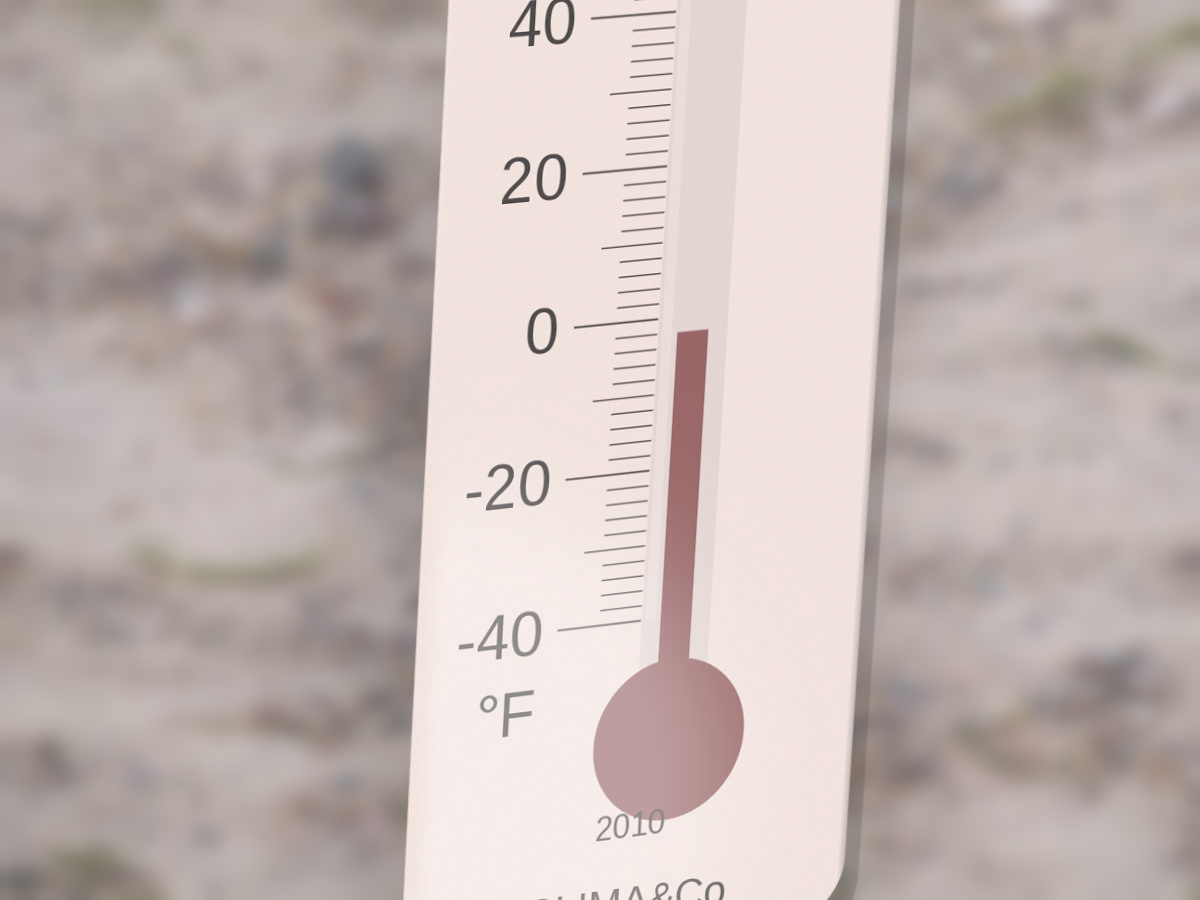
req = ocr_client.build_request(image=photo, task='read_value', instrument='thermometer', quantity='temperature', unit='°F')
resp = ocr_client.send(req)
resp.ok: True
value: -2 °F
